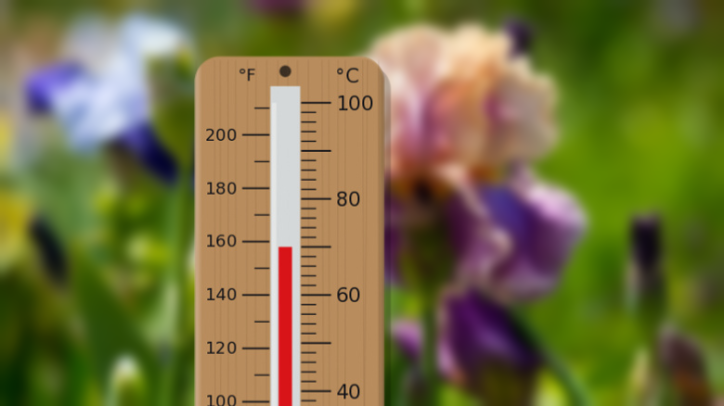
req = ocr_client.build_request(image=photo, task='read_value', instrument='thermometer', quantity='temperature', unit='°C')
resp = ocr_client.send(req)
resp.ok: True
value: 70 °C
